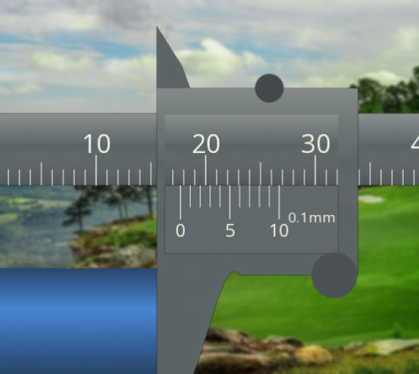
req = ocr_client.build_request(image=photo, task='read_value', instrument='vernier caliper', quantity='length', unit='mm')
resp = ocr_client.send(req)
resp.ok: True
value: 17.7 mm
